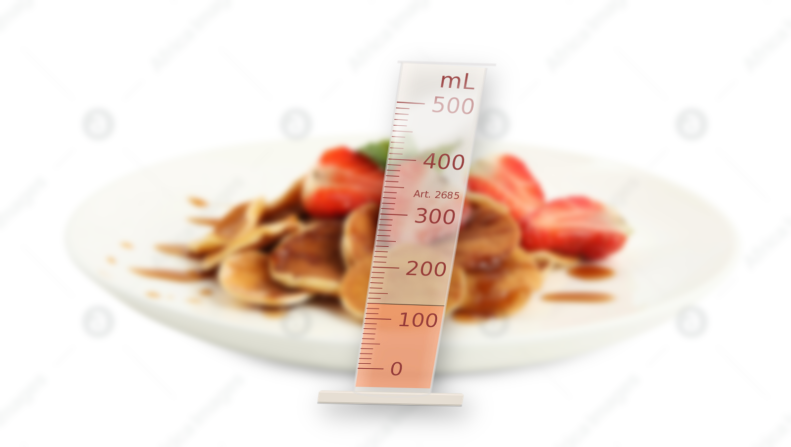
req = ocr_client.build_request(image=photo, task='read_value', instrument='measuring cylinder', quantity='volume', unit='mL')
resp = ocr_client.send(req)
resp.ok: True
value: 130 mL
